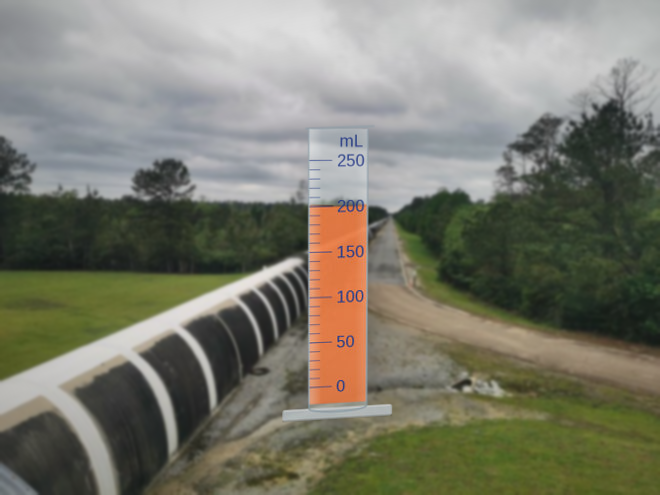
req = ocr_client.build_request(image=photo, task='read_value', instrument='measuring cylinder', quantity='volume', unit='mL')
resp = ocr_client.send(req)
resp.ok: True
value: 200 mL
